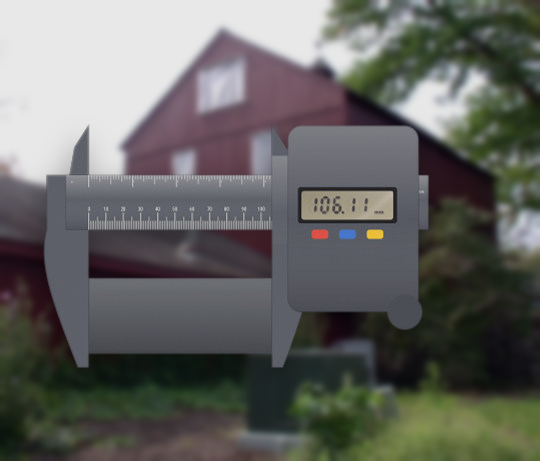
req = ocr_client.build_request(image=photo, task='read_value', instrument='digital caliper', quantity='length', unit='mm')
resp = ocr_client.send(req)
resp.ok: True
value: 106.11 mm
